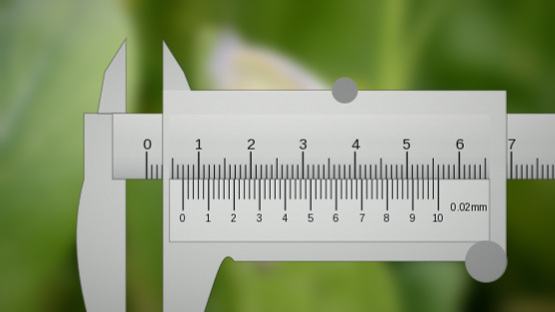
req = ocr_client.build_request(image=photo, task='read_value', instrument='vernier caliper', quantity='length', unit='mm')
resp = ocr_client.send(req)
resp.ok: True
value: 7.0 mm
